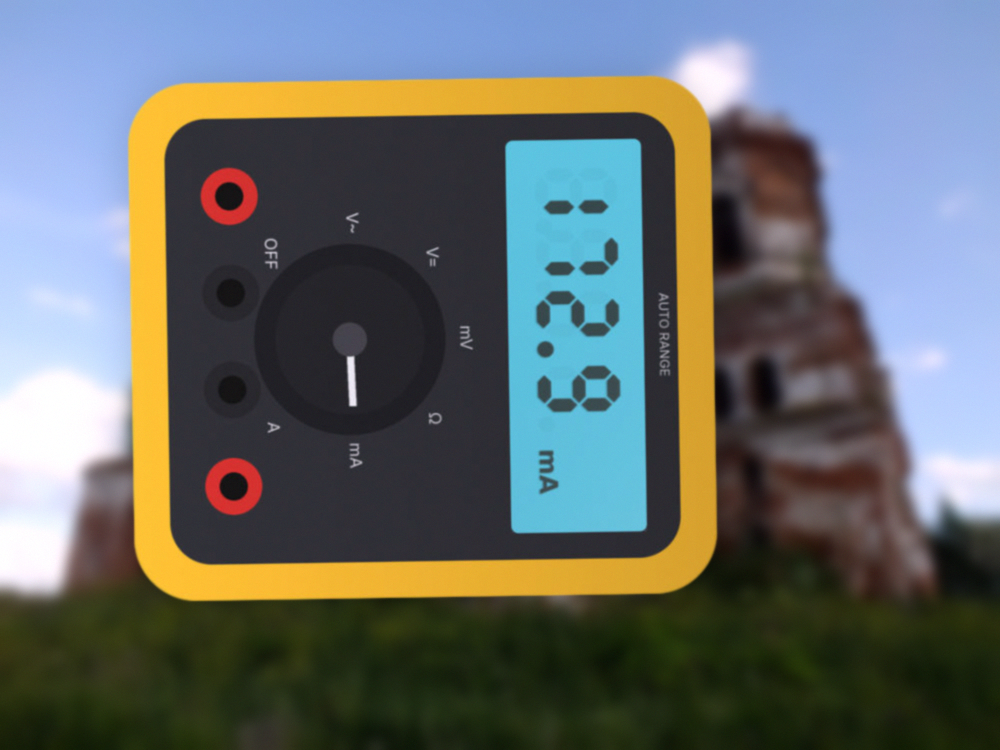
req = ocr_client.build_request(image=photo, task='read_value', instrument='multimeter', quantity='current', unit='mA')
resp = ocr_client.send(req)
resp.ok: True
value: 172.9 mA
